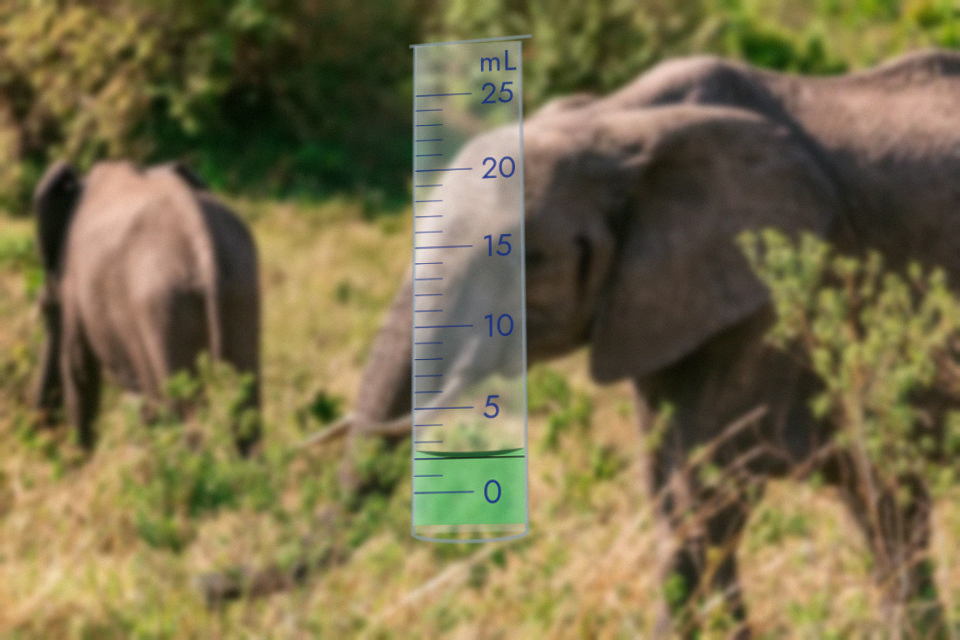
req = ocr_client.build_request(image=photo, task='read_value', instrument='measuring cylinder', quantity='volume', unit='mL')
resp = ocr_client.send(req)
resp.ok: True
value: 2 mL
